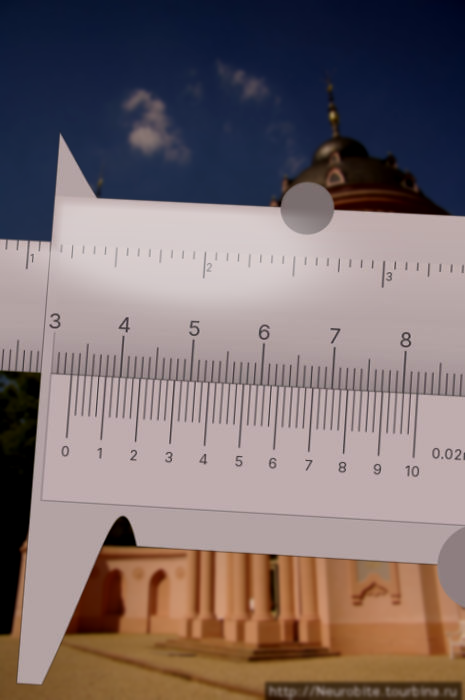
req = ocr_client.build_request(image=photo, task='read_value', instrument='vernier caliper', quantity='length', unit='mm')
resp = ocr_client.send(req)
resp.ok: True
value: 33.0 mm
